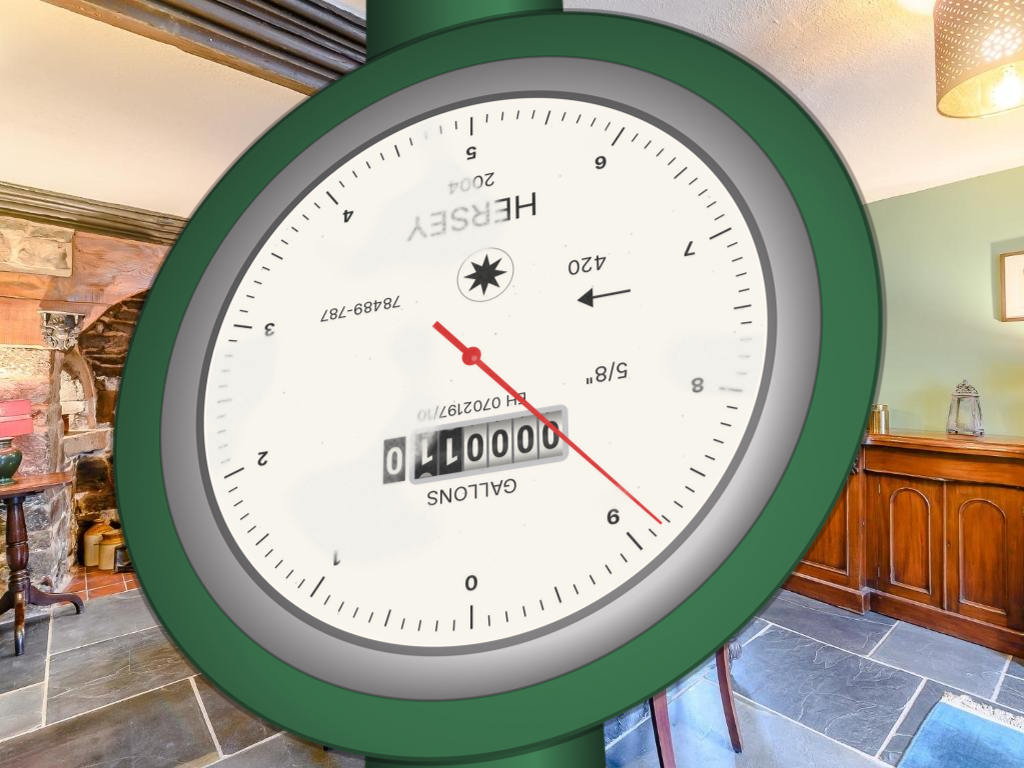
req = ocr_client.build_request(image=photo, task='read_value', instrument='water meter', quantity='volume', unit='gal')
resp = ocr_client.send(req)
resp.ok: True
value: 108.8 gal
